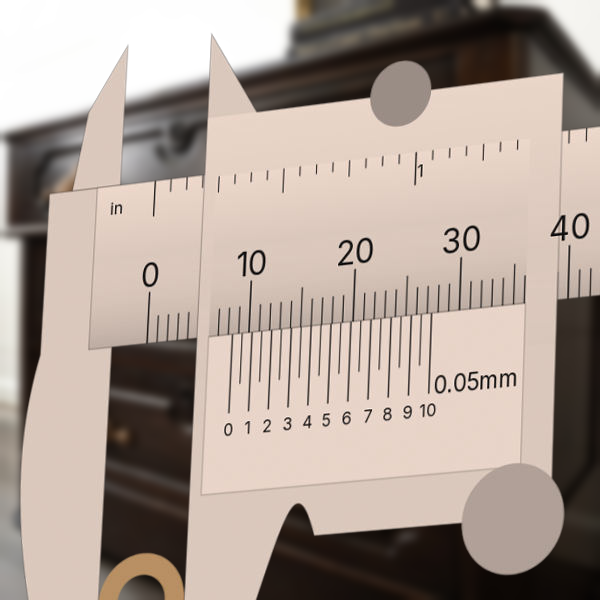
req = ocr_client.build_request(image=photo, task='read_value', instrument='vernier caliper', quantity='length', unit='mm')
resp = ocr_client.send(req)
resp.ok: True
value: 8.4 mm
